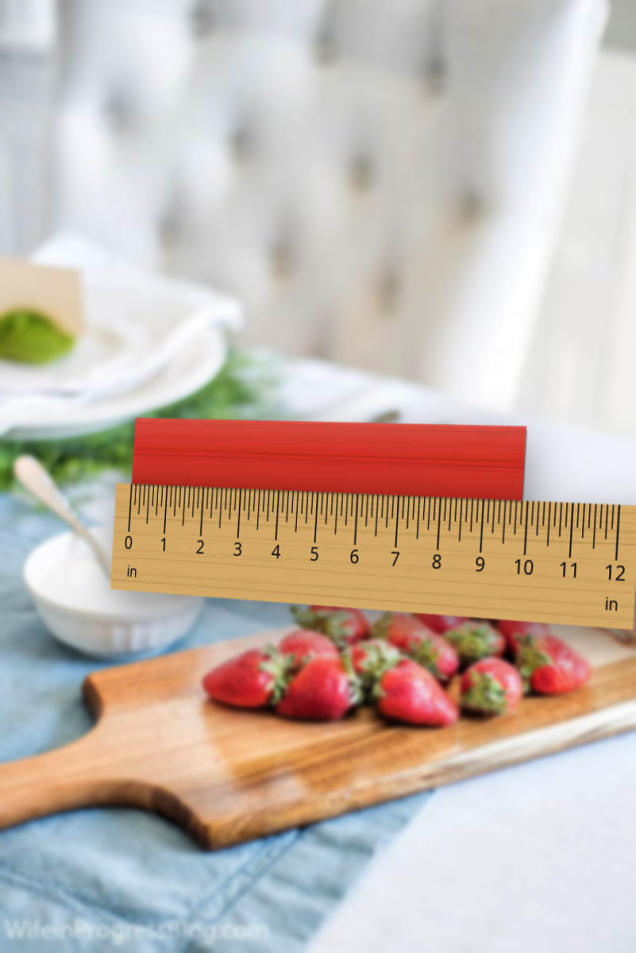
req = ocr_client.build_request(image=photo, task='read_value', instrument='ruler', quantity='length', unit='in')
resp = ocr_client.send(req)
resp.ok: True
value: 9.875 in
